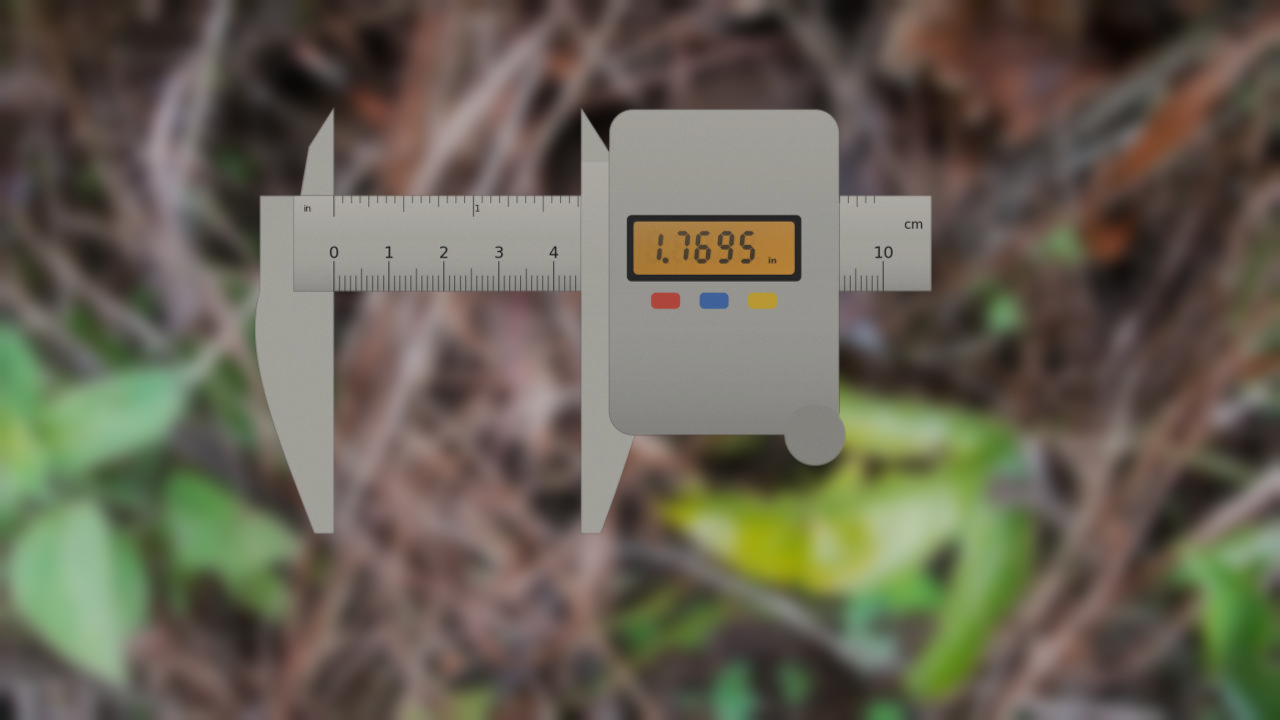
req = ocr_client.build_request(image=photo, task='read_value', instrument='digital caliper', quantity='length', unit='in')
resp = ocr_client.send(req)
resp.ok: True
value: 1.7695 in
